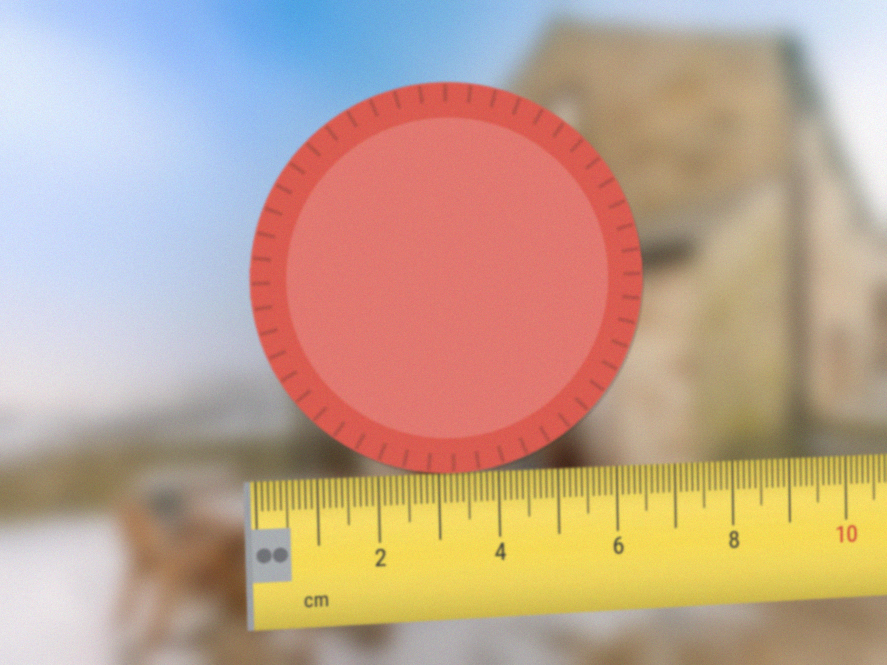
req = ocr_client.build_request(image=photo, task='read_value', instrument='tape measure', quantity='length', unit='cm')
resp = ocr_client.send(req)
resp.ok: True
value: 6.5 cm
